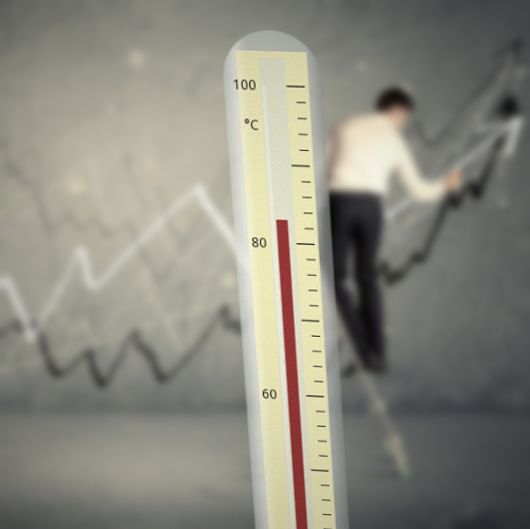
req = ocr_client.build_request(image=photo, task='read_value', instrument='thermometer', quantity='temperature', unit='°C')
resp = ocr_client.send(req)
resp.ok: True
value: 83 °C
